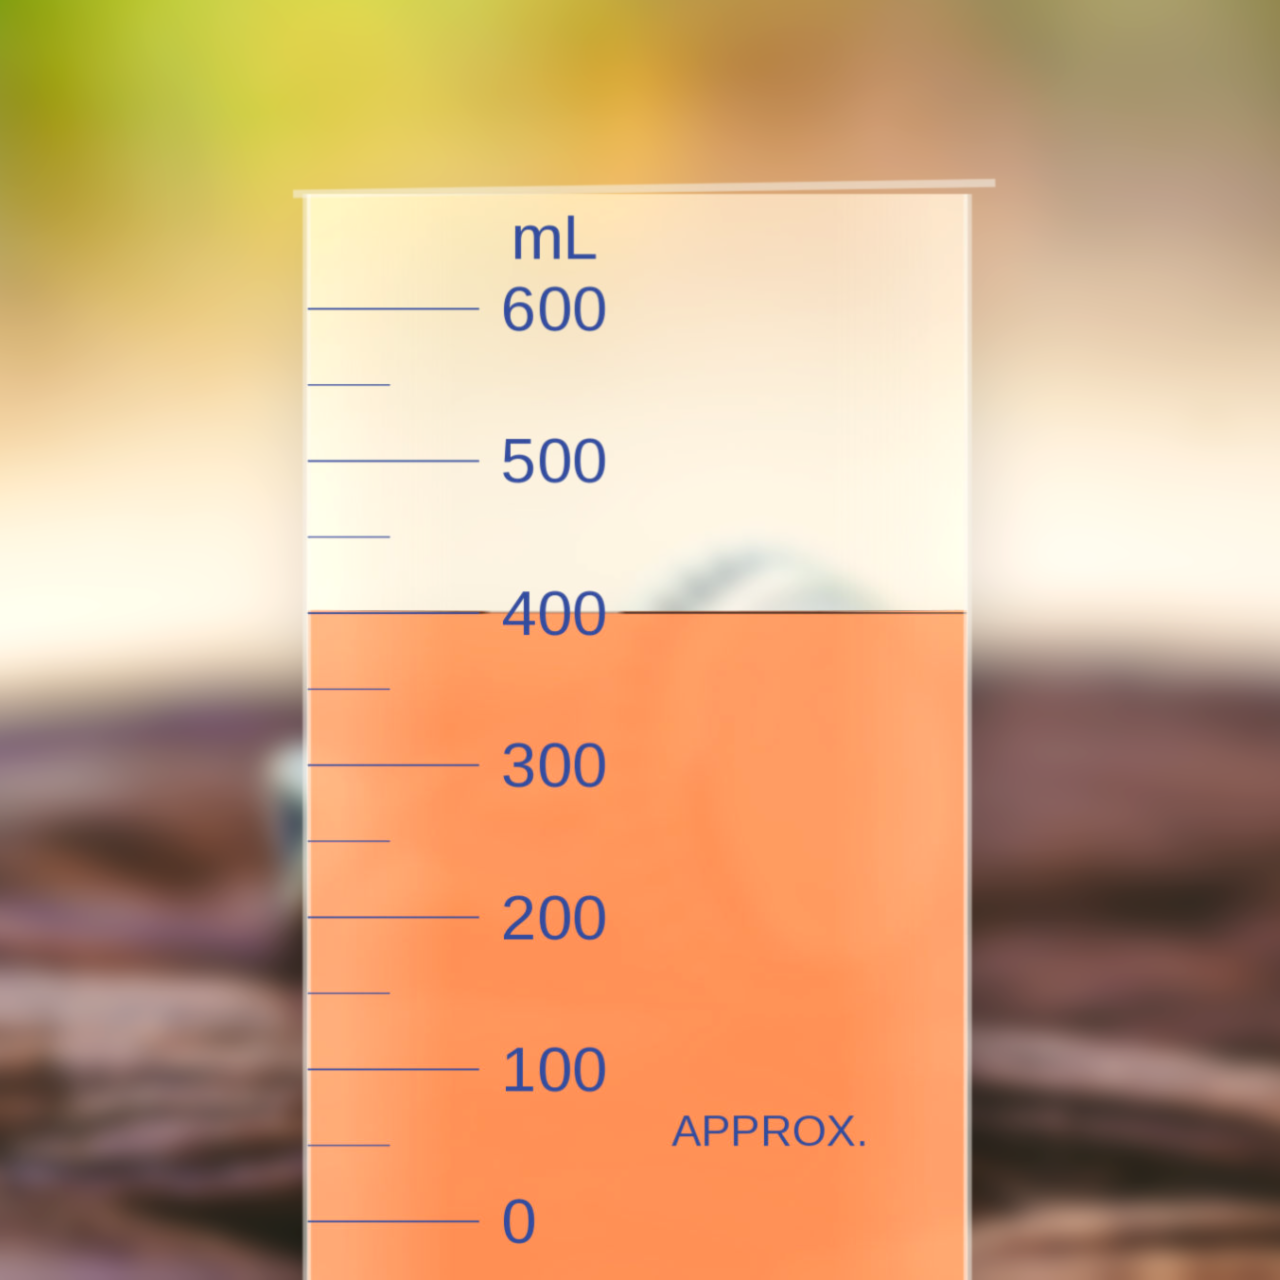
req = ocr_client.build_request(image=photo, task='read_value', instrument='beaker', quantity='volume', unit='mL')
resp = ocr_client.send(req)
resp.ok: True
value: 400 mL
